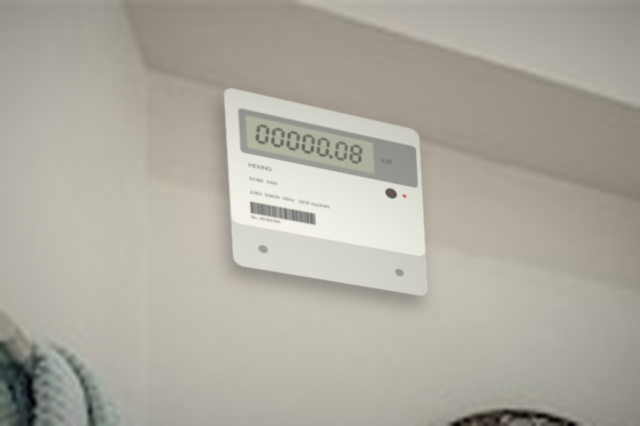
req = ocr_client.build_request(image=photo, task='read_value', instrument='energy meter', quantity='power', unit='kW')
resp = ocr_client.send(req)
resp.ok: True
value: 0.08 kW
